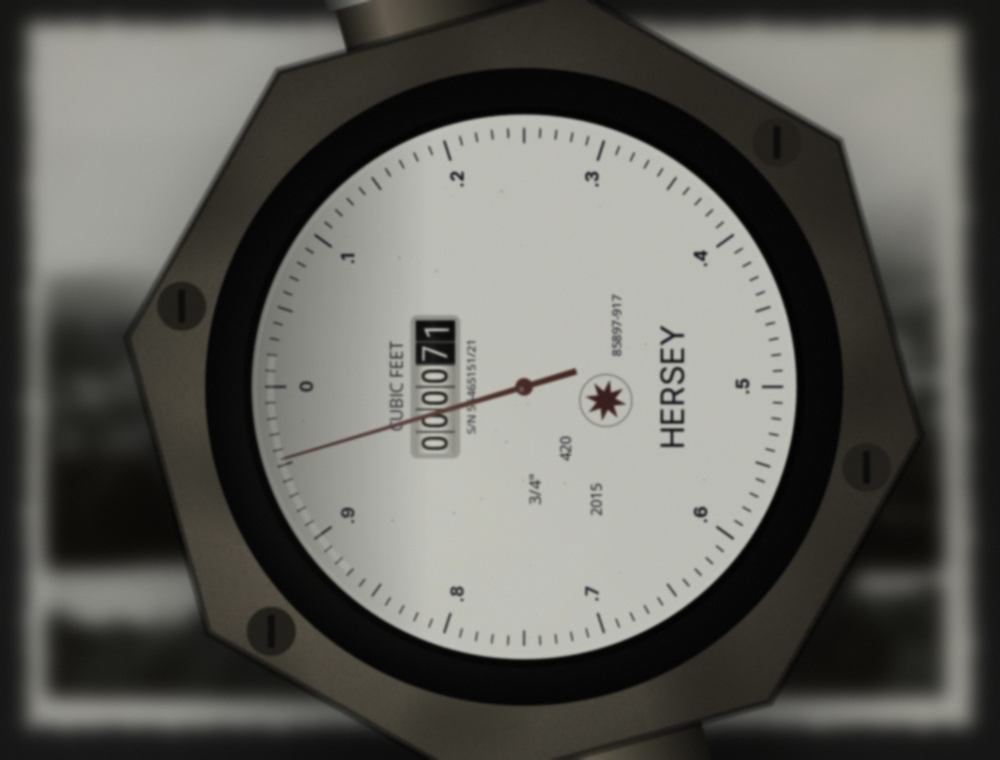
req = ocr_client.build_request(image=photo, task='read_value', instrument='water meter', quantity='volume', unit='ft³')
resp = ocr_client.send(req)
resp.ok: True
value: 70.95 ft³
